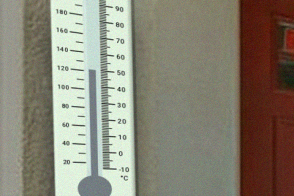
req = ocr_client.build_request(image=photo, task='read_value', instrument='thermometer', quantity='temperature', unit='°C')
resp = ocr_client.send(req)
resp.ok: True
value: 50 °C
